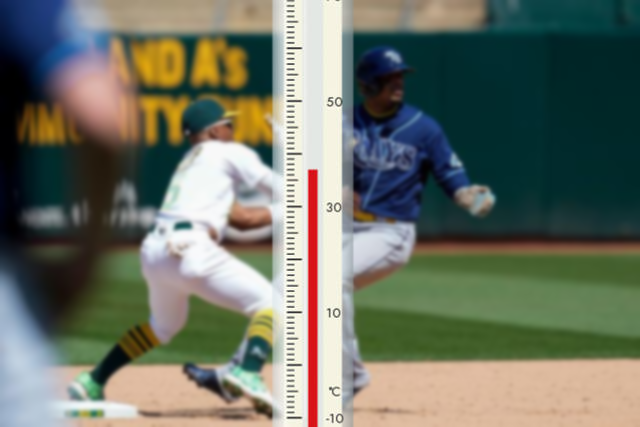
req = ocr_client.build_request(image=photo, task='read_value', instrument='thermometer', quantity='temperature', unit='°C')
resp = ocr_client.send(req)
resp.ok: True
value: 37 °C
